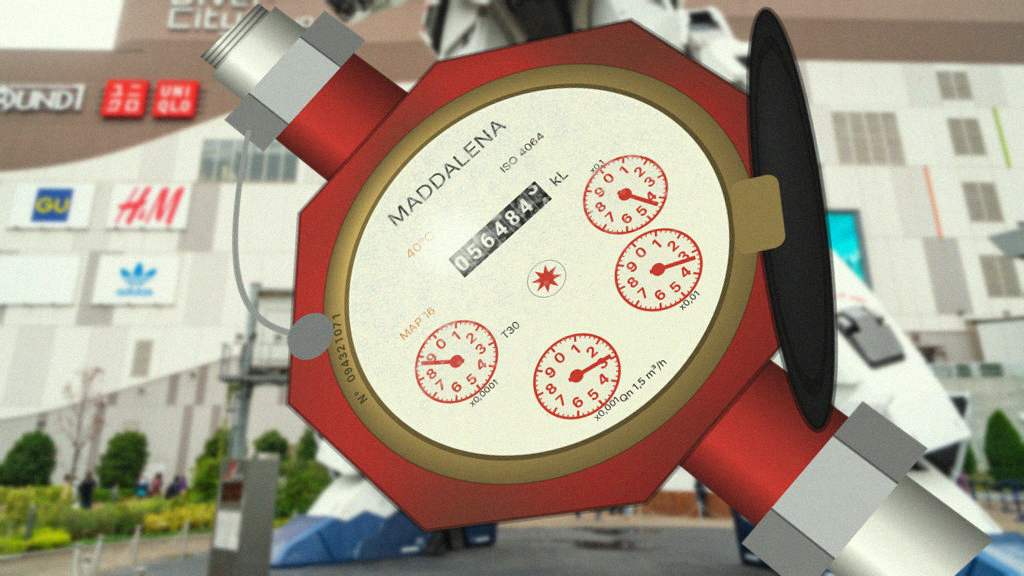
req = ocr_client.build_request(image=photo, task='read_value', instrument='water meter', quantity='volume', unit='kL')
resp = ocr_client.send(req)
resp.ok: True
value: 564843.4328 kL
